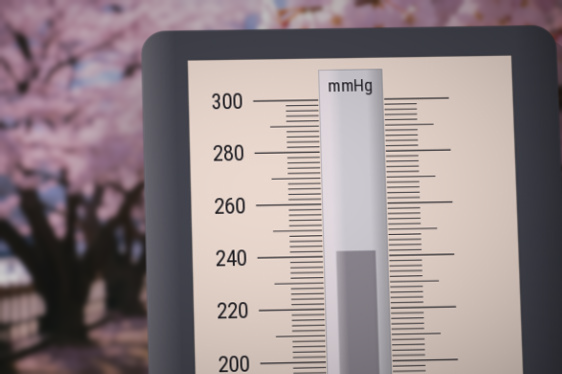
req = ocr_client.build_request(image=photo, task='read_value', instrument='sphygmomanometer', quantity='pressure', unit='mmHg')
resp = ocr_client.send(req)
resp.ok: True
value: 242 mmHg
